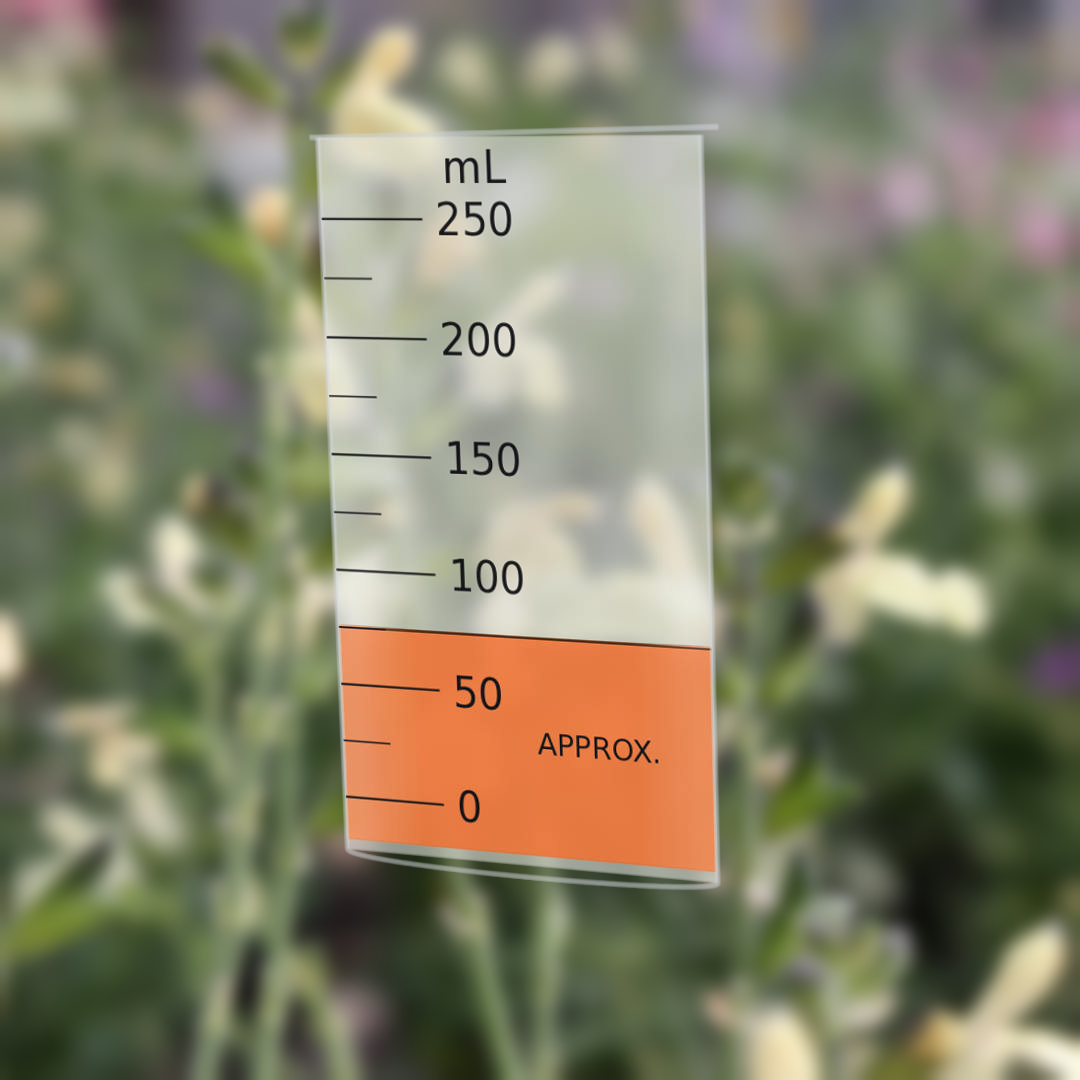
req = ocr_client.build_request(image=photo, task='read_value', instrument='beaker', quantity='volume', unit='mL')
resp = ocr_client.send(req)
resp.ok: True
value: 75 mL
